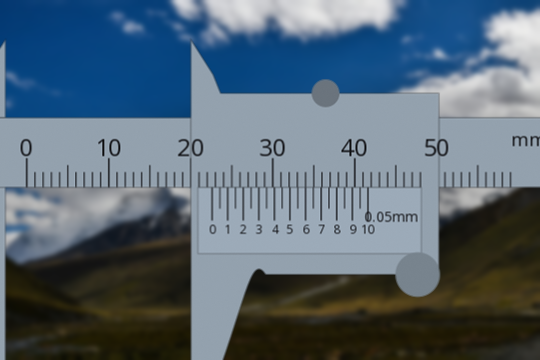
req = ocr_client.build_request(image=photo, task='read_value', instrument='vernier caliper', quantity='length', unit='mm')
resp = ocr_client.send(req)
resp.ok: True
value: 22.6 mm
